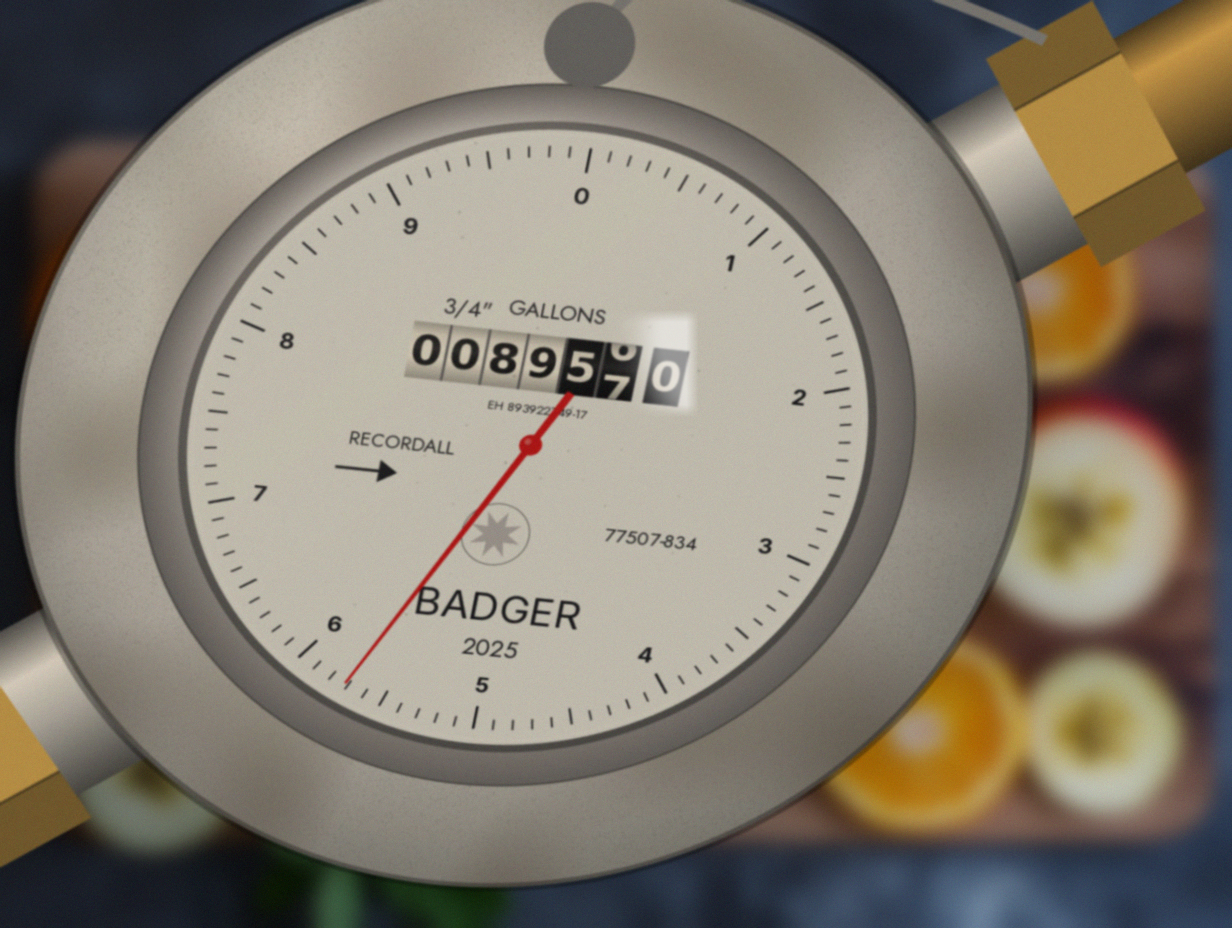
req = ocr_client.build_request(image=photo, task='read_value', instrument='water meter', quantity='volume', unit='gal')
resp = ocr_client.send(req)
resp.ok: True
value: 89565.7 gal
